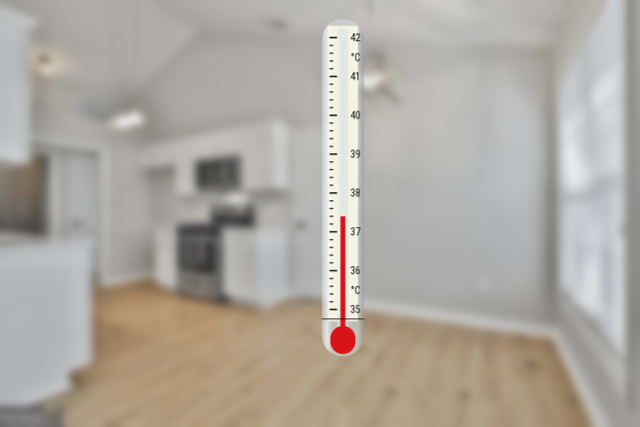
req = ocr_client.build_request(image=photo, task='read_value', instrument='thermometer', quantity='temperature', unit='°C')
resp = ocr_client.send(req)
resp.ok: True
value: 37.4 °C
